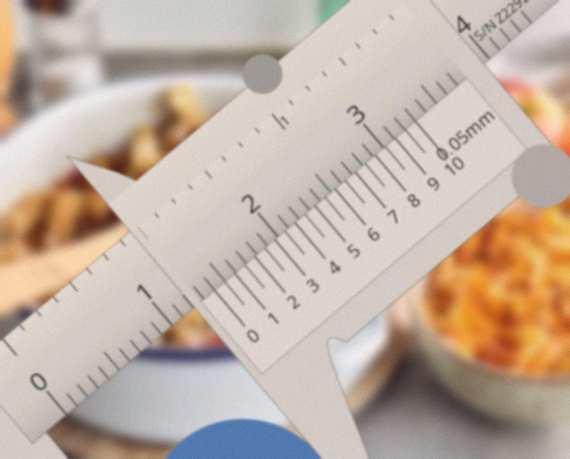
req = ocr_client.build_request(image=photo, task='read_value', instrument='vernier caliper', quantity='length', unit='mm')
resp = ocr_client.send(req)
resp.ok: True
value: 14.0 mm
